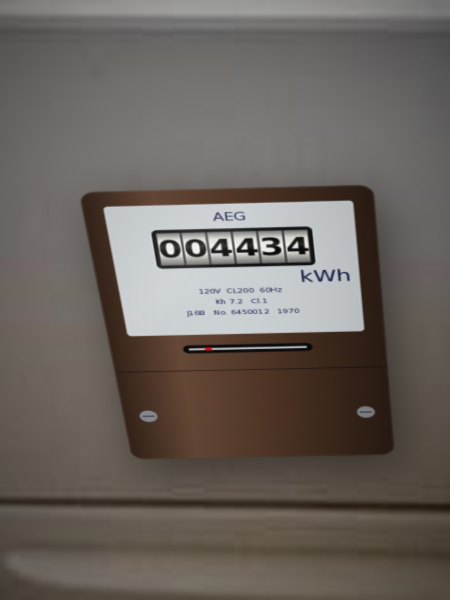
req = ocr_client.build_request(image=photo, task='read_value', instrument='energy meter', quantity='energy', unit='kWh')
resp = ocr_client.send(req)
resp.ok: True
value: 4434 kWh
